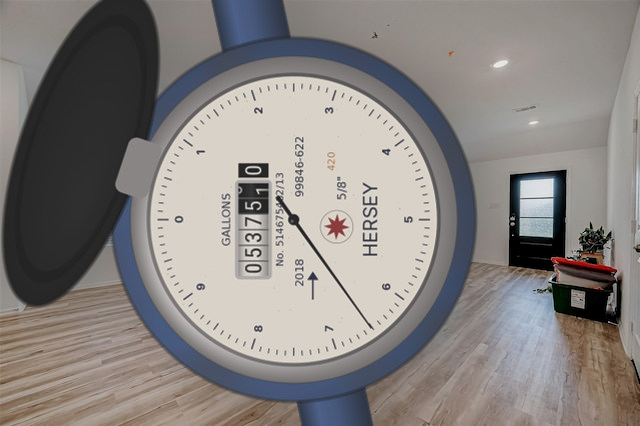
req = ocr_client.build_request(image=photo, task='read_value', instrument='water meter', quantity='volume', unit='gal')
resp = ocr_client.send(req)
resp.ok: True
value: 537506.5 gal
